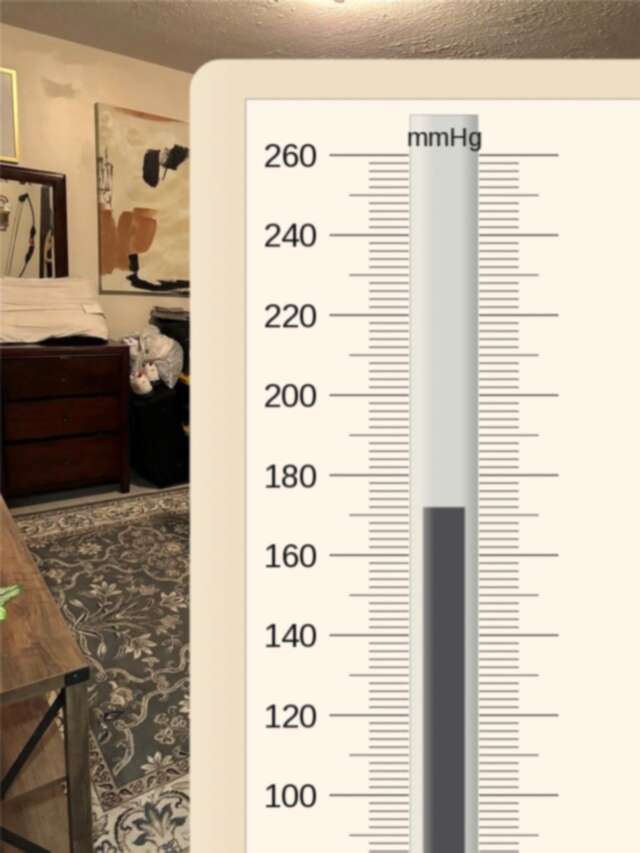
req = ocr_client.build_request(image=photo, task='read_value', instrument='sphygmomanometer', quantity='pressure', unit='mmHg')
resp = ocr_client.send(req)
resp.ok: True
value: 172 mmHg
